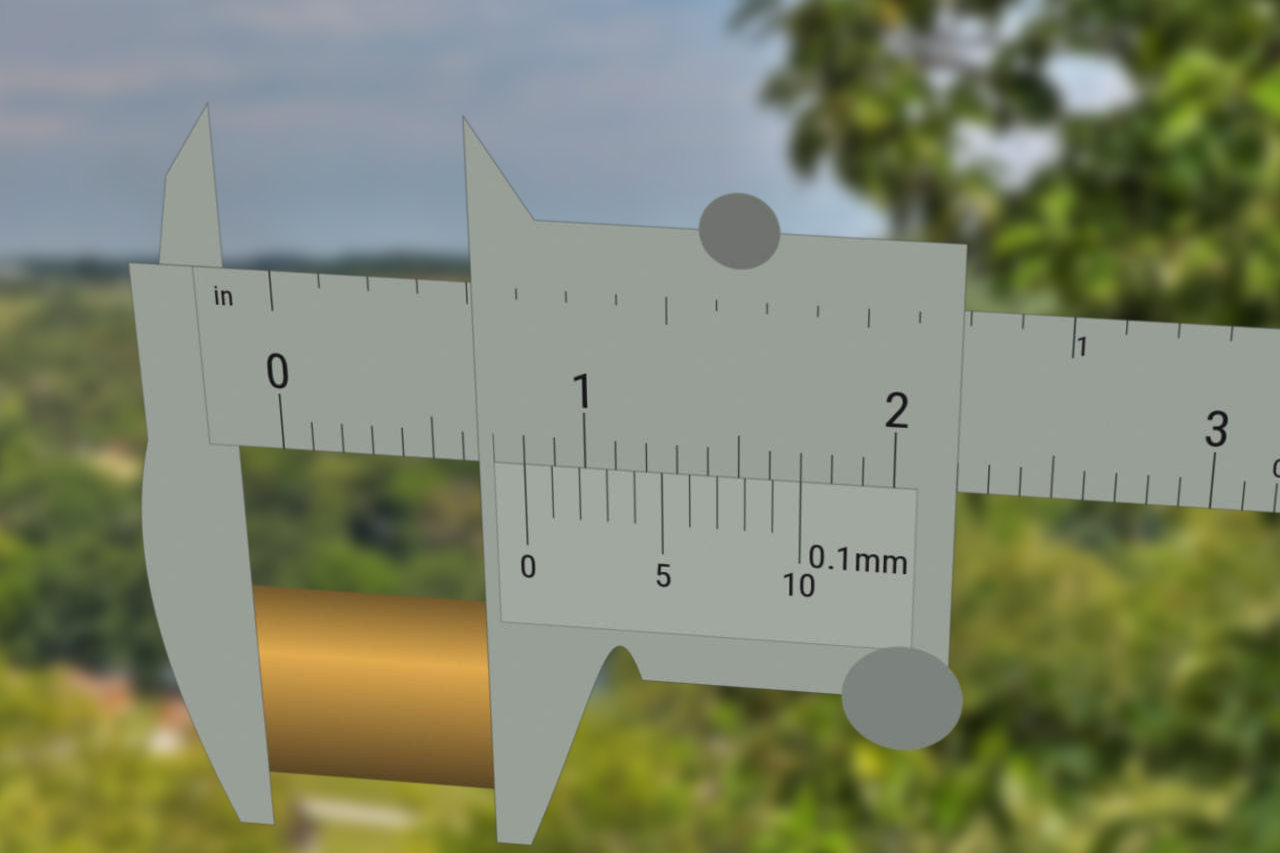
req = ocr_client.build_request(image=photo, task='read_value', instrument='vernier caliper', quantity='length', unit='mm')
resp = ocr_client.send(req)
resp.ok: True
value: 8.0 mm
